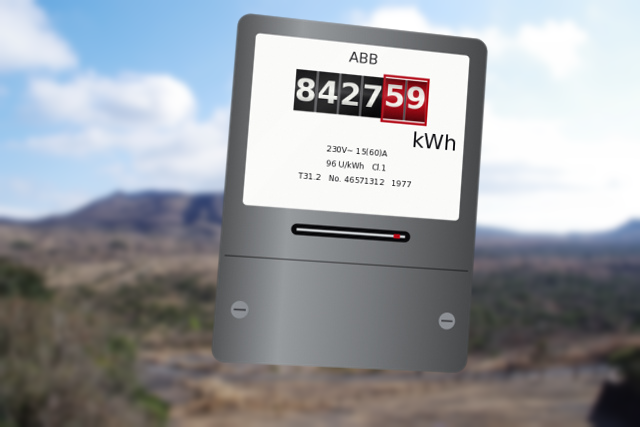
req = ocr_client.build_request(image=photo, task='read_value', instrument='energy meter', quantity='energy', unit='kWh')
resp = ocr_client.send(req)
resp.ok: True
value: 8427.59 kWh
